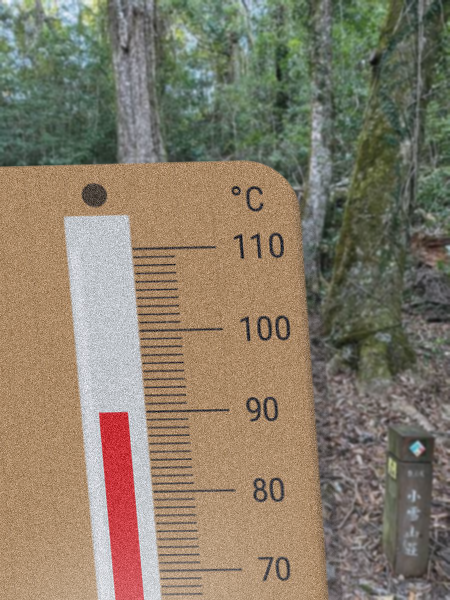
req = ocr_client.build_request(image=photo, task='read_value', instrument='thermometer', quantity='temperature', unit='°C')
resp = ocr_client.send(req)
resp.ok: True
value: 90 °C
